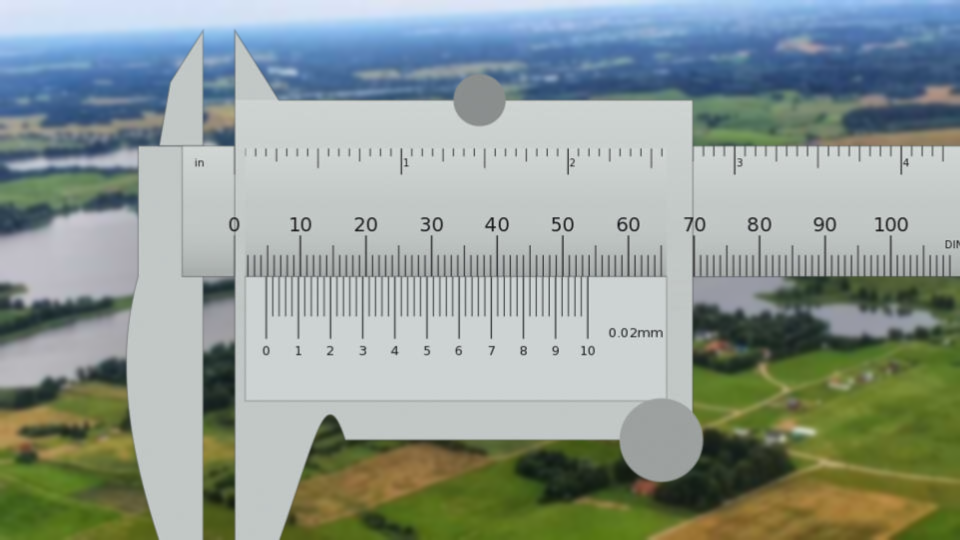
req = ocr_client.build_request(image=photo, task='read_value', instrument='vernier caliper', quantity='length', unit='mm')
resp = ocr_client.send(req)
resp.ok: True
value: 4.8 mm
